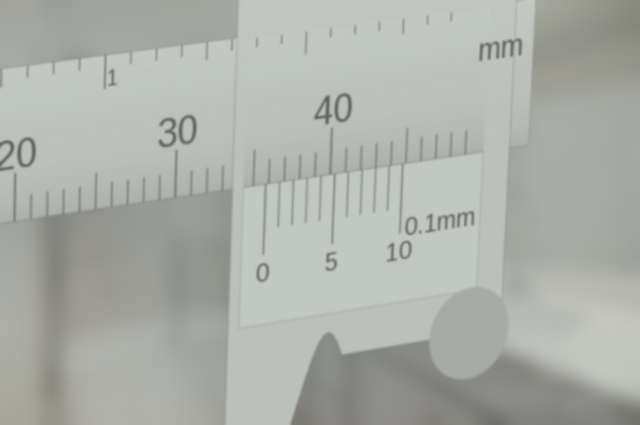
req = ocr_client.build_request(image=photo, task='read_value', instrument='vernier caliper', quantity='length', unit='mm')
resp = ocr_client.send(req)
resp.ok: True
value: 35.8 mm
